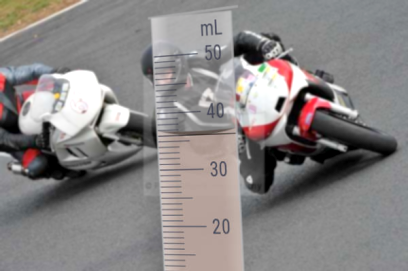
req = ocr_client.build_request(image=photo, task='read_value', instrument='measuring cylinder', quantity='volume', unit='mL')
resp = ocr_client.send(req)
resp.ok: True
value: 36 mL
